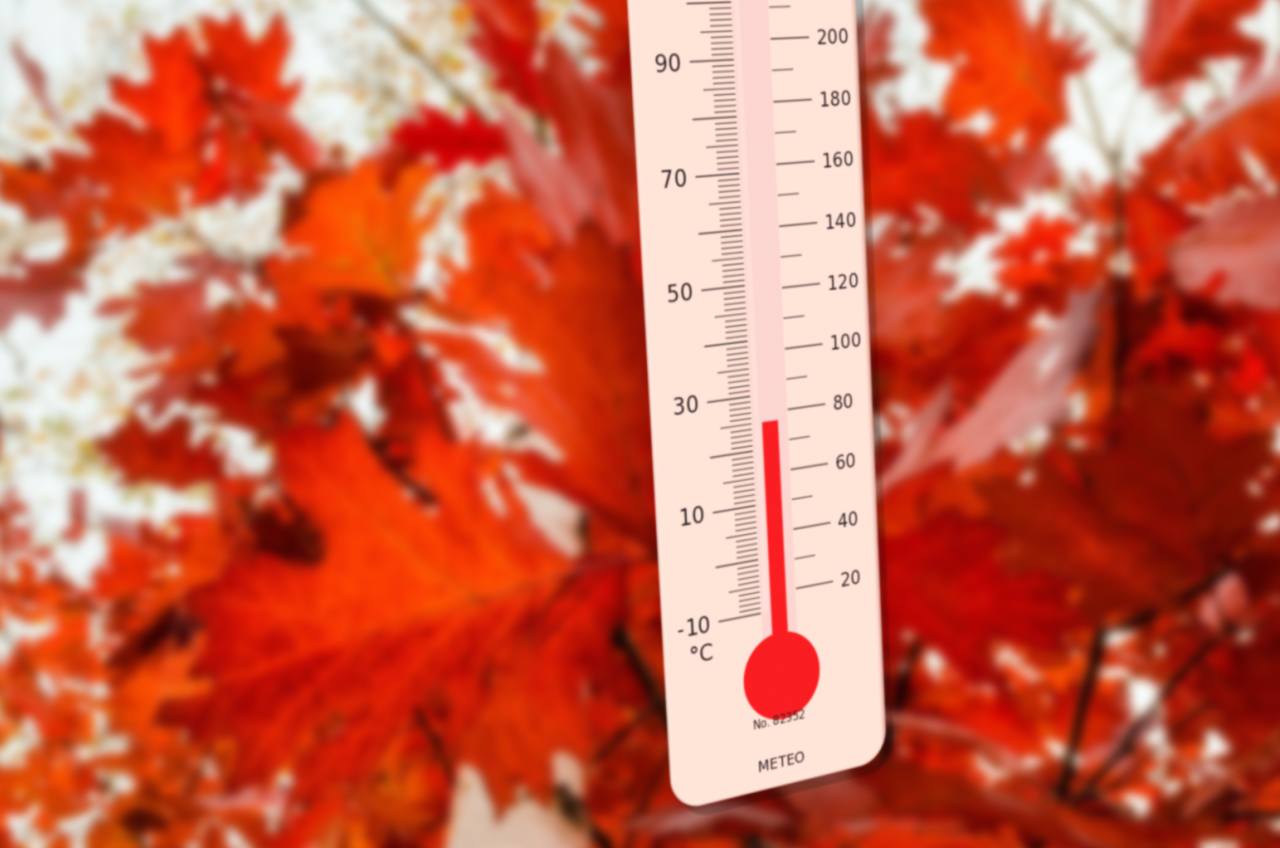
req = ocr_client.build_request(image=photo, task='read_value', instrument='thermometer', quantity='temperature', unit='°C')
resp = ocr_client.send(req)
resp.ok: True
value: 25 °C
